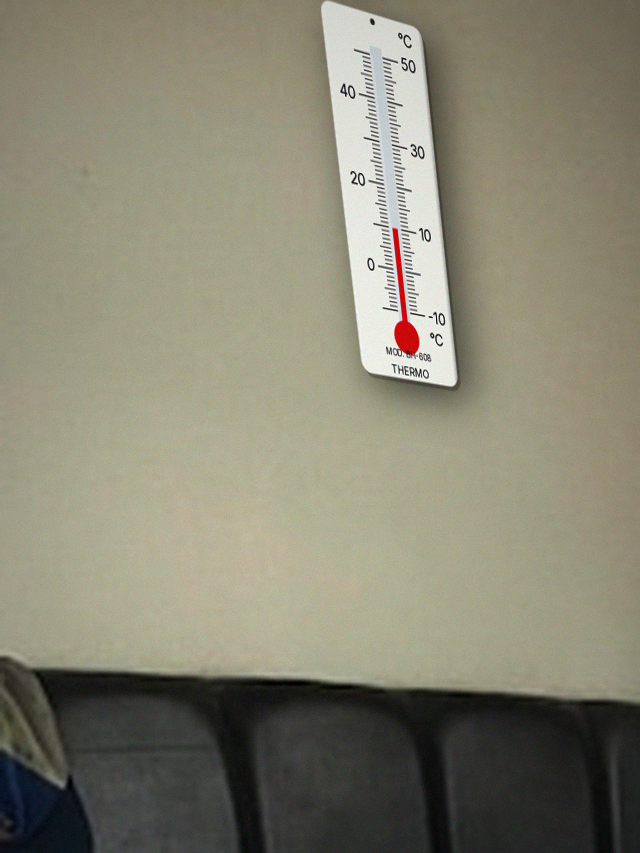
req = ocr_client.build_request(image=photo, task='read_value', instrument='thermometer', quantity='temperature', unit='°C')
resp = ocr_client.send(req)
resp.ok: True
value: 10 °C
